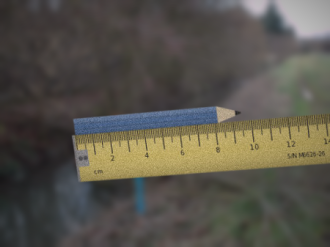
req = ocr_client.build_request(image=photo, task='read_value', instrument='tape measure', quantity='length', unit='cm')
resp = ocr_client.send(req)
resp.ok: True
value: 9.5 cm
